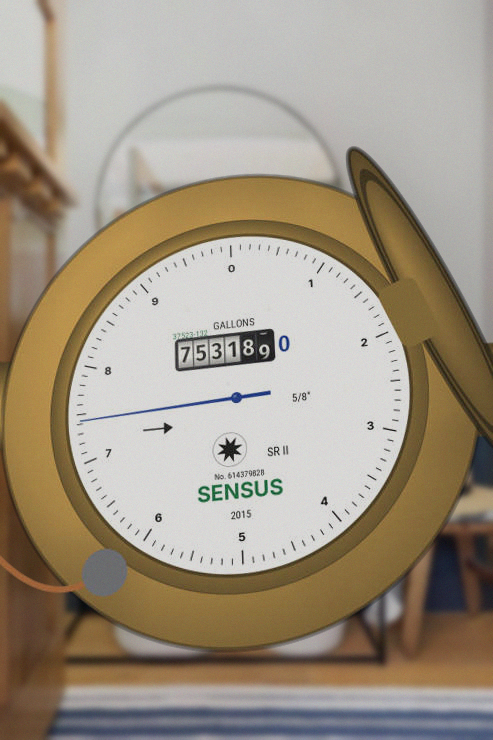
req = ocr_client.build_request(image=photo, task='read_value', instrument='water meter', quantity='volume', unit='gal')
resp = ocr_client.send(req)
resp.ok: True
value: 7531887.4 gal
